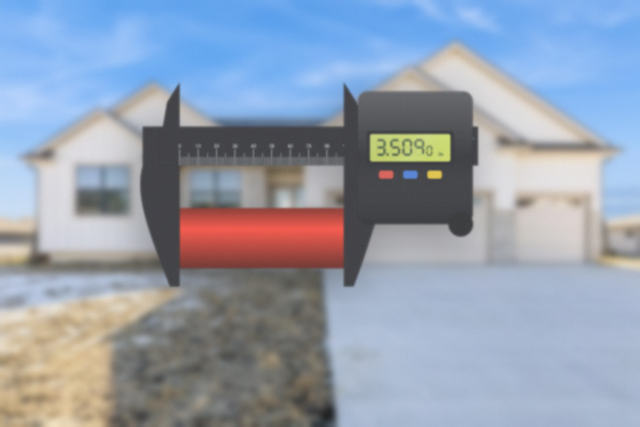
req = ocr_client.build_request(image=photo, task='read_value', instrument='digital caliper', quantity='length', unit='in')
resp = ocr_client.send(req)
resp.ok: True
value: 3.5090 in
